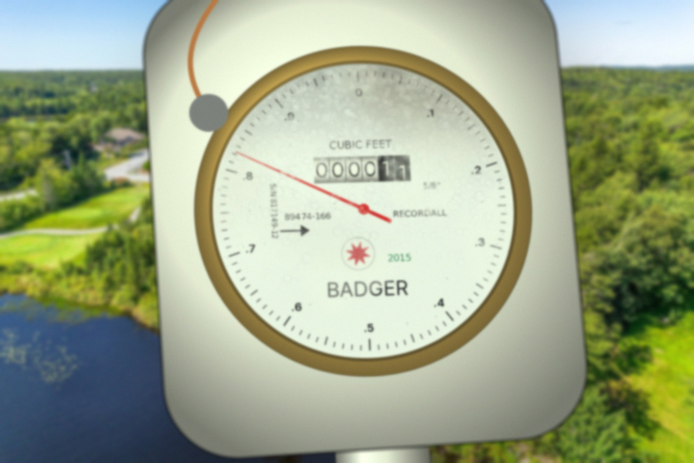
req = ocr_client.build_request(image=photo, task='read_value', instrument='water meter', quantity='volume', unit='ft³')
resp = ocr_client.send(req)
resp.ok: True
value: 10.82 ft³
